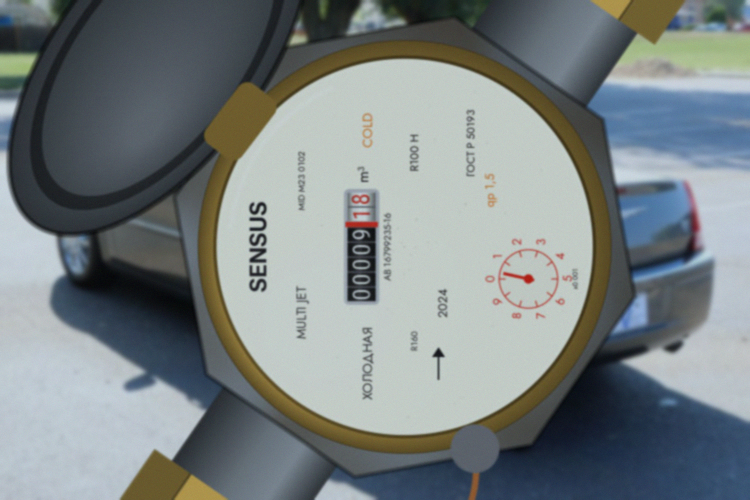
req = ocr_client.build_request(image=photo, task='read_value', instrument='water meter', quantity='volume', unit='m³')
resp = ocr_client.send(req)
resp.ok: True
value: 9.180 m³
